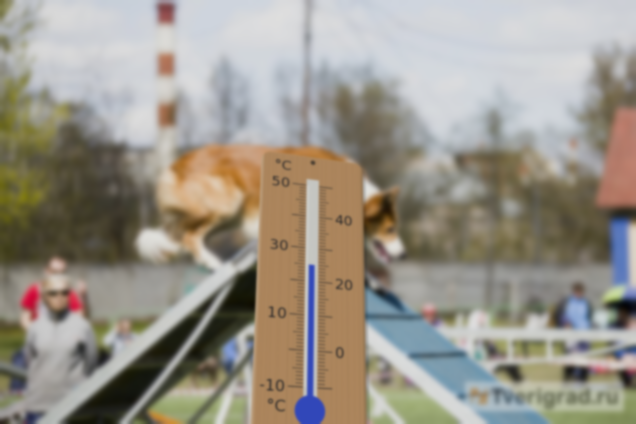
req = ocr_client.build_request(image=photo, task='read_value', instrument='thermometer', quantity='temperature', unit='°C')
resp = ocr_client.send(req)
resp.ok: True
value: 25 °C
